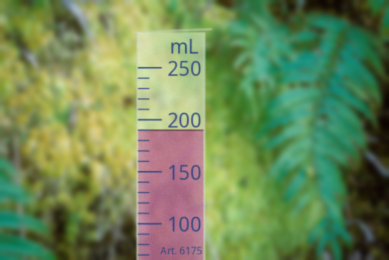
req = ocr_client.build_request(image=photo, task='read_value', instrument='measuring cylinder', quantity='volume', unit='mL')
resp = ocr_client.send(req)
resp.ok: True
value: 190 mL
